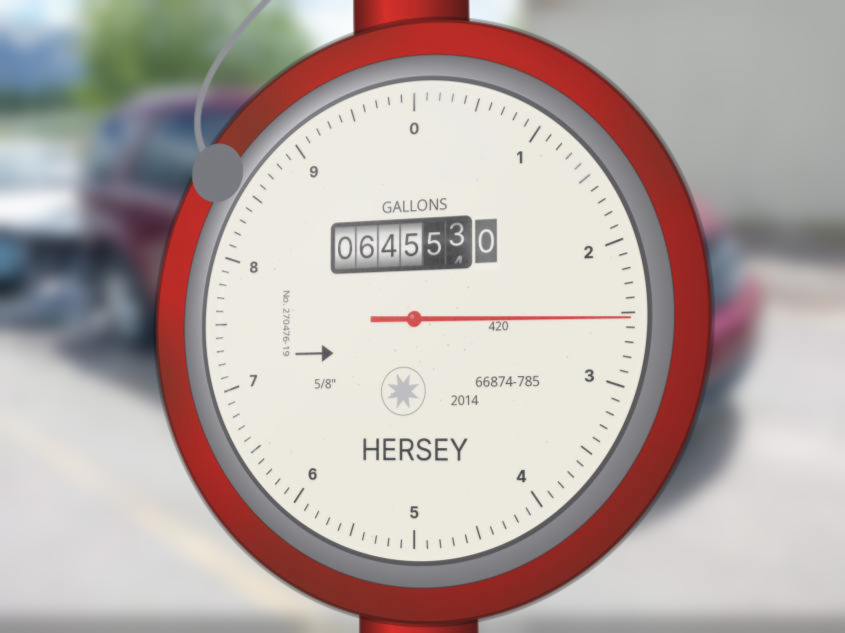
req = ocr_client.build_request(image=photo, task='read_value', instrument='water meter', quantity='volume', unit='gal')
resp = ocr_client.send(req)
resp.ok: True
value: 645532.5 gal
